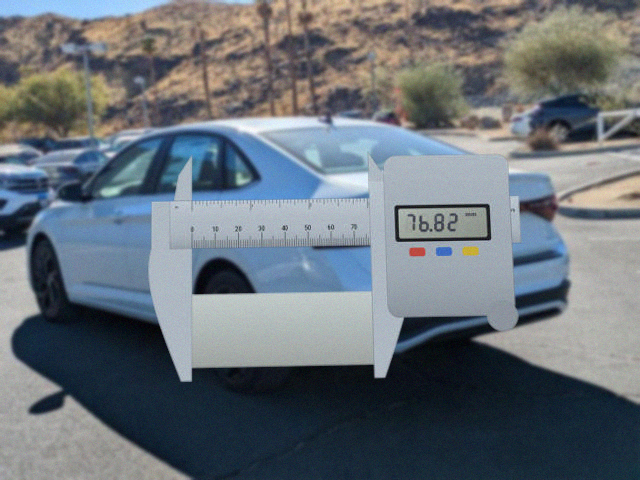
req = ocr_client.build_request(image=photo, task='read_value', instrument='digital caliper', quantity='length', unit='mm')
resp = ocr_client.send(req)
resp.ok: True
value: 76.82 mm
